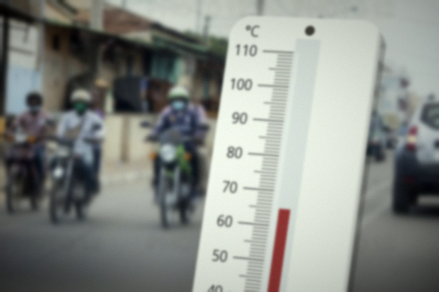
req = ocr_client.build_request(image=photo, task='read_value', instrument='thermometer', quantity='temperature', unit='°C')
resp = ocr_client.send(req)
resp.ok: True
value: 65 °C
